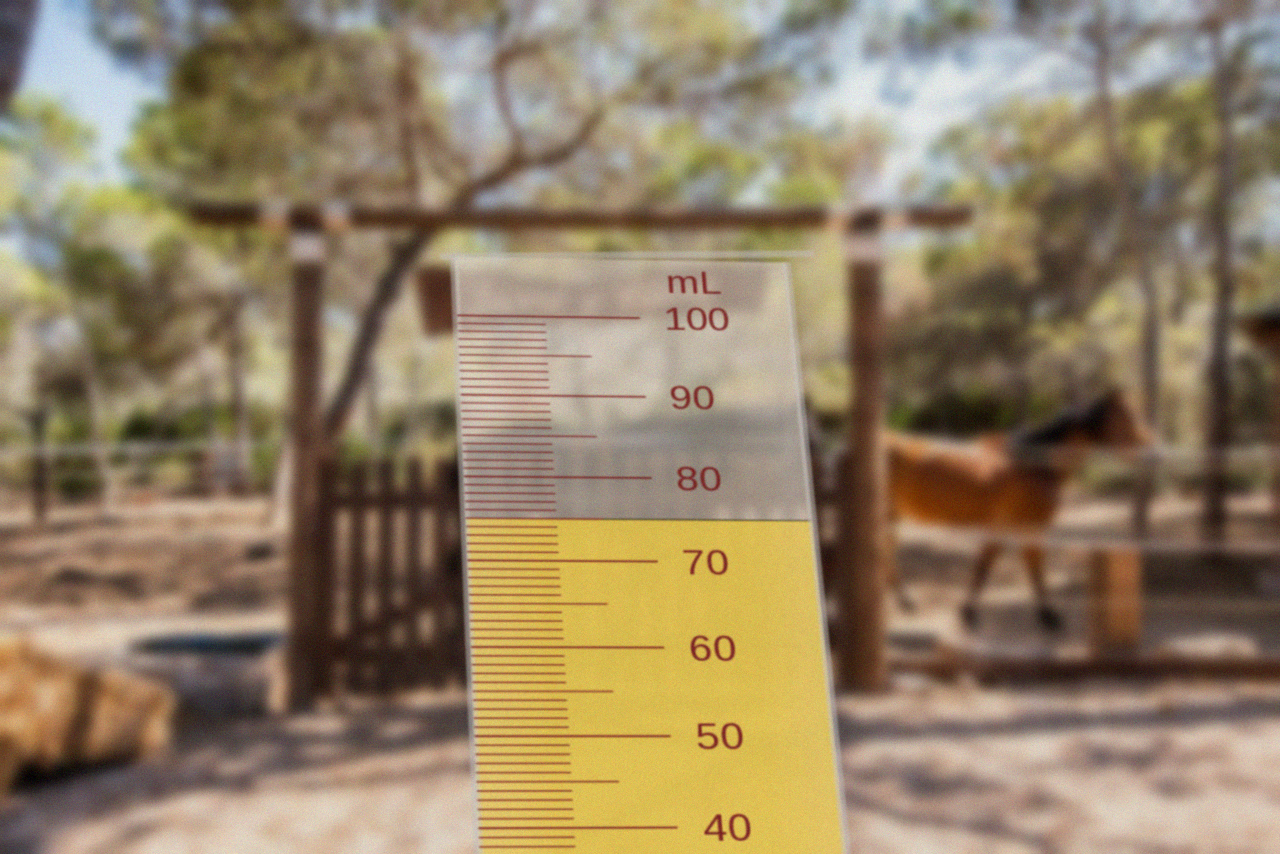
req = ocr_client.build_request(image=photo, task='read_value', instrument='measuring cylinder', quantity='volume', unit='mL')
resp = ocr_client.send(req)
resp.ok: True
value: 75 mL
